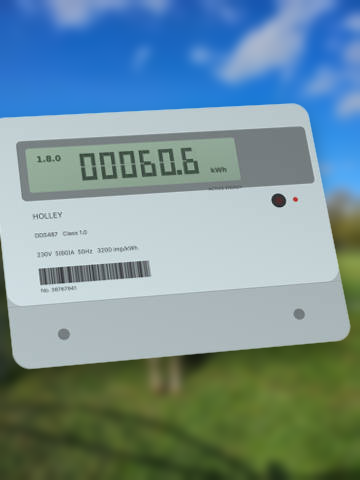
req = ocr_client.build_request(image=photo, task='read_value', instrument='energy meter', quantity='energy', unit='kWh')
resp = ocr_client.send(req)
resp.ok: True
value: 60.6 kWh
